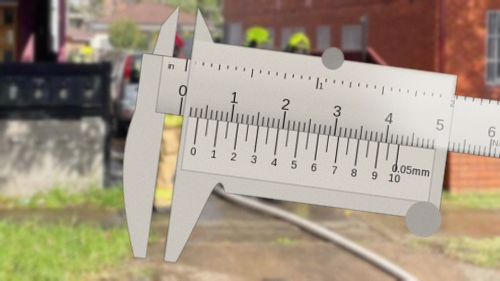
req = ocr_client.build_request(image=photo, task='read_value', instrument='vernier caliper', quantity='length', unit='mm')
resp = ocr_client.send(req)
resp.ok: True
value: 3.5 mm
